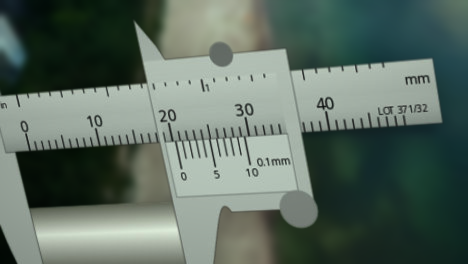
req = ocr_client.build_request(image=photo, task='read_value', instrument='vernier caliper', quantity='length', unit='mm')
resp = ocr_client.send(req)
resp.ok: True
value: 20.4 mm
